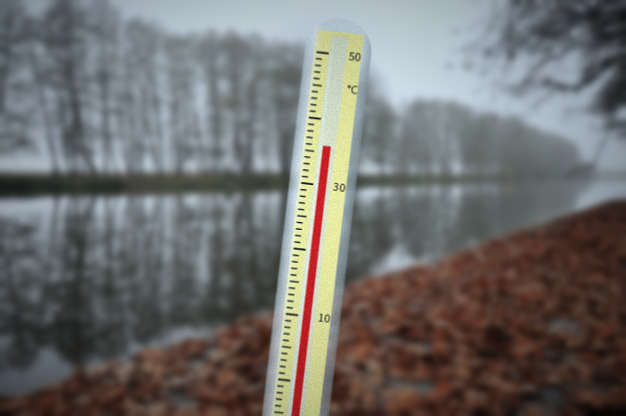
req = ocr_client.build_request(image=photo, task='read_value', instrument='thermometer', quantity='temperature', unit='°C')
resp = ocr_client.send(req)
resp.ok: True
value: 36 °C
